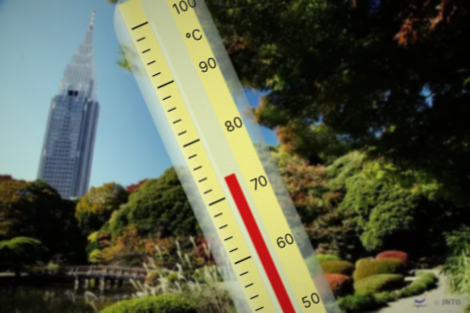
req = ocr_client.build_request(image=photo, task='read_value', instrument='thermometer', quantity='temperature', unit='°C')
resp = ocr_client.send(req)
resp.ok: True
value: 73 °C
